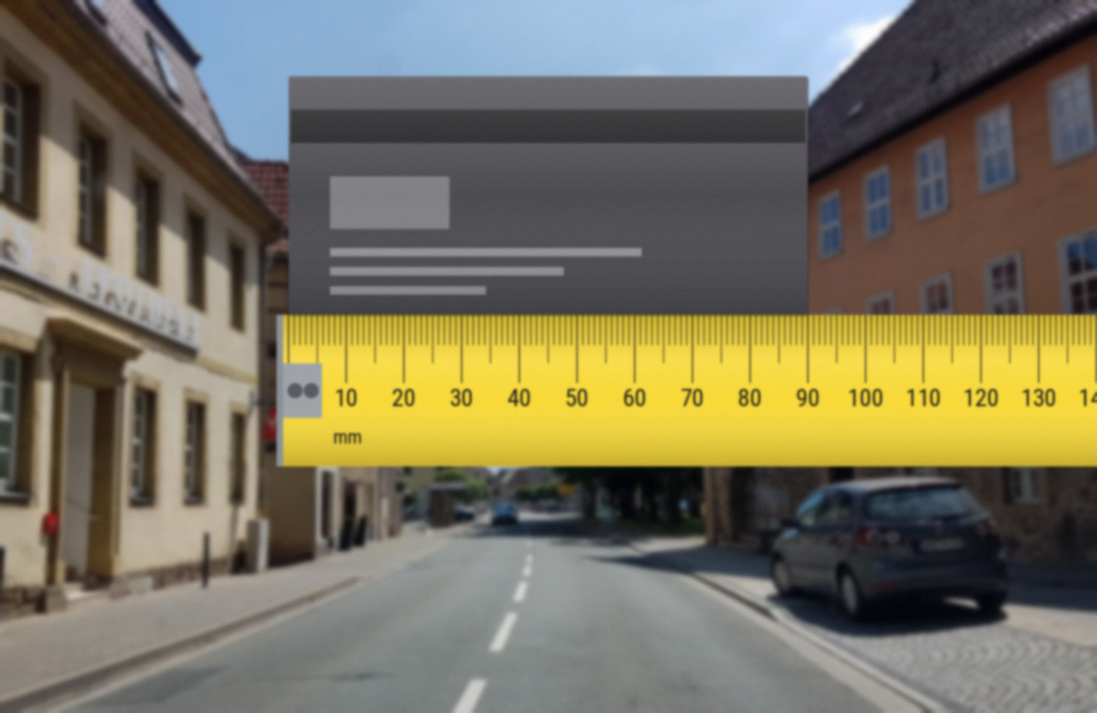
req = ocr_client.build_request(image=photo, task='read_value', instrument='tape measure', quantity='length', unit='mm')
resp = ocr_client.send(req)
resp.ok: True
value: 90 mm
